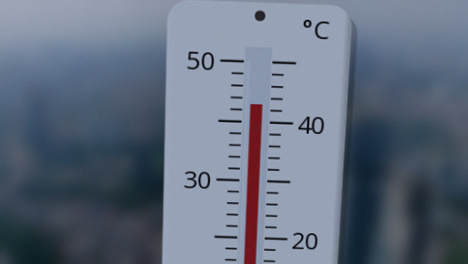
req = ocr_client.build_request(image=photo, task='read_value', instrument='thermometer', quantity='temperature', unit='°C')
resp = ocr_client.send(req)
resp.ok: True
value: 43 °C
